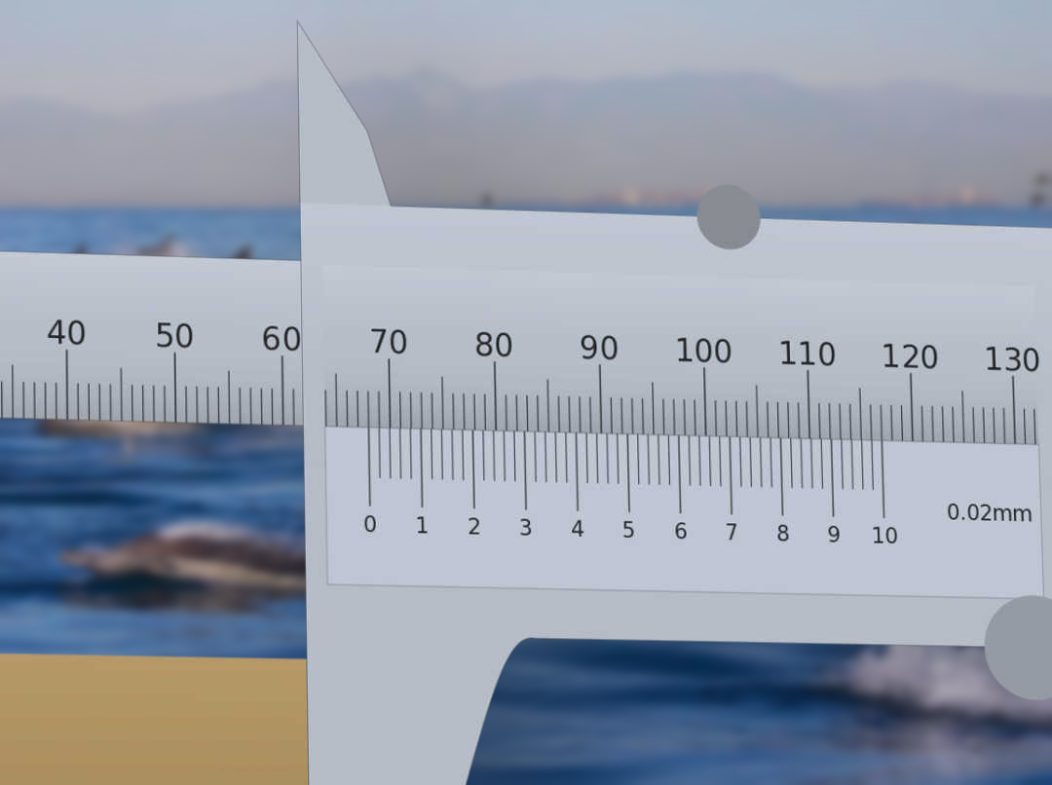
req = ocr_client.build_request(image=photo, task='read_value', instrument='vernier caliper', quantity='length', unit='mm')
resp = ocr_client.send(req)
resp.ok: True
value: 68.0 mm
